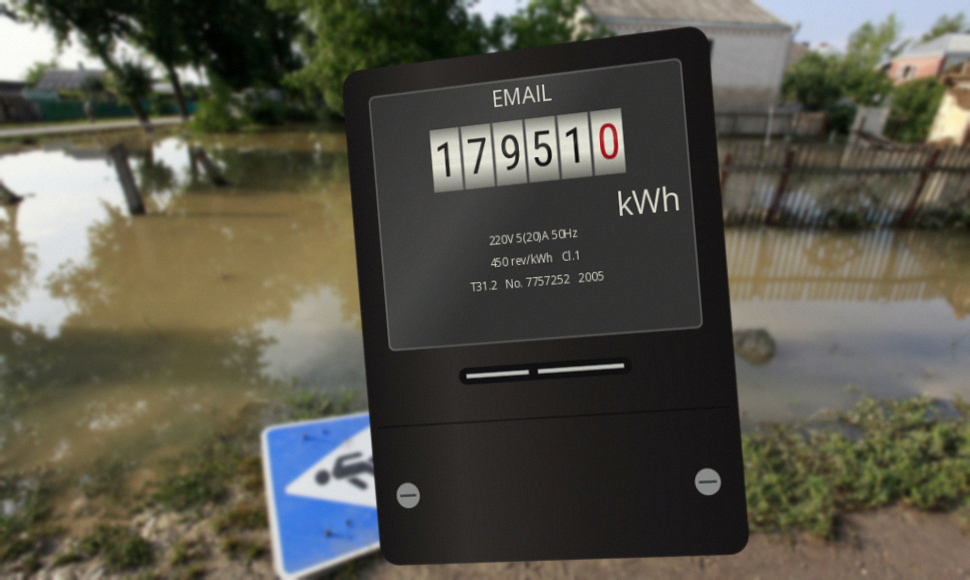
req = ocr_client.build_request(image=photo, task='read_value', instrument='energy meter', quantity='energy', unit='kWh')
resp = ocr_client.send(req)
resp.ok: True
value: 17951.0 kWh
